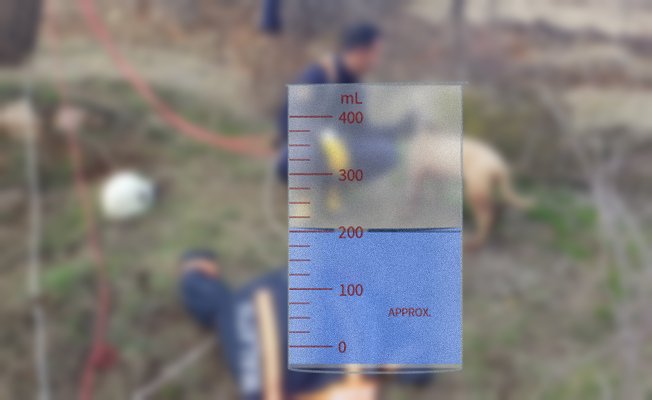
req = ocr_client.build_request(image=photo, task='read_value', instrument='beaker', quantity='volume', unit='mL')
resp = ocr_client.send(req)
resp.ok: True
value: 200 mL
